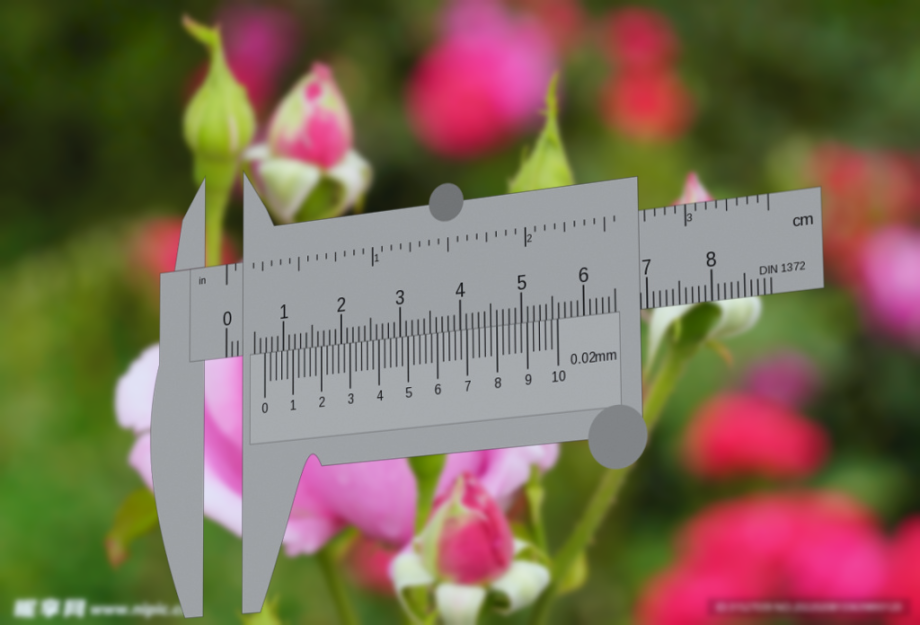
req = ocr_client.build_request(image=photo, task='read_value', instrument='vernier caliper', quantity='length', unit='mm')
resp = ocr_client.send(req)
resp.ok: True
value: 6.8 mm
